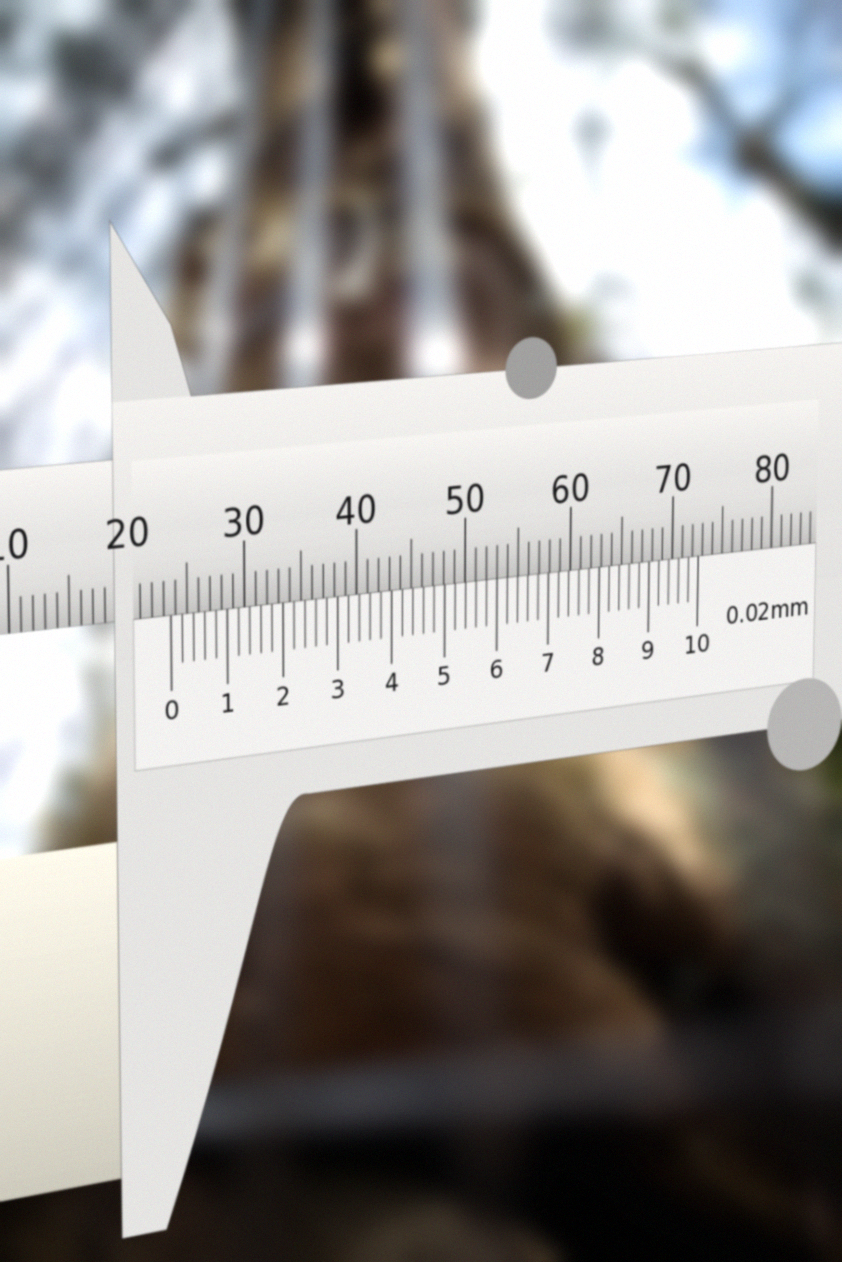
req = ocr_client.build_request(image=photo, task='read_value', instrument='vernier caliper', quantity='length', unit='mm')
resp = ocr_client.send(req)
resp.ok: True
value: 23.6 mm
